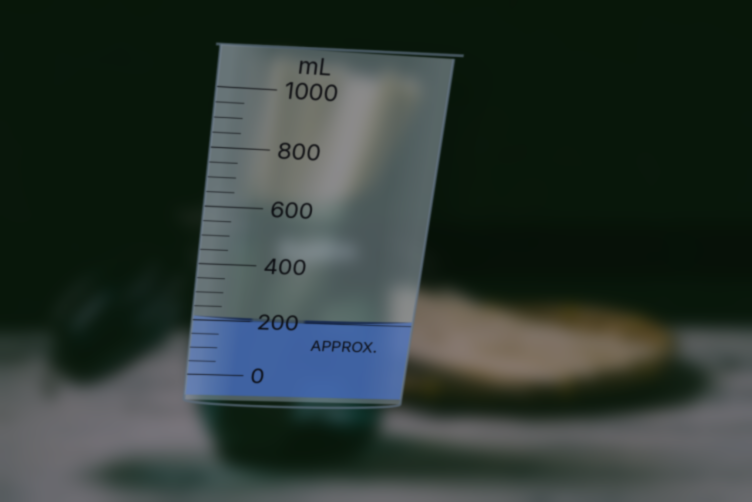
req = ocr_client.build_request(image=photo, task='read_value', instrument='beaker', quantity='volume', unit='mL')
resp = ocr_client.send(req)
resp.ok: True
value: 200 mL
